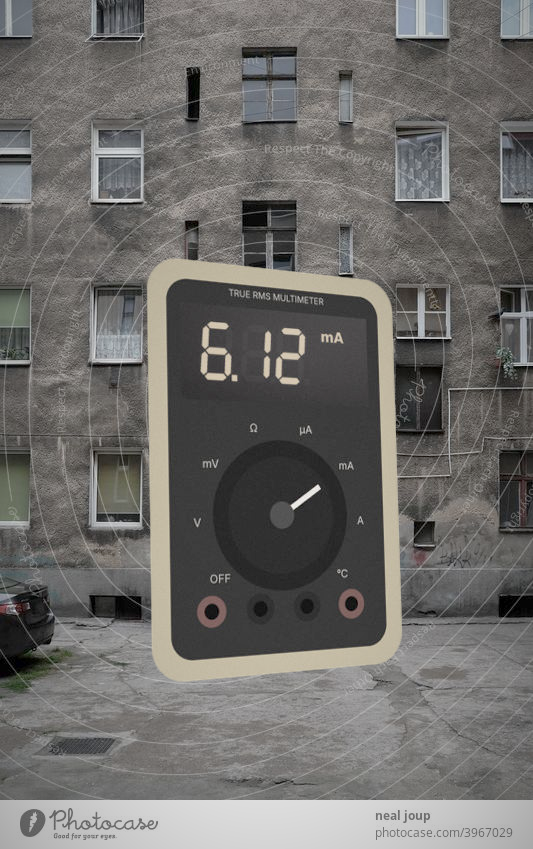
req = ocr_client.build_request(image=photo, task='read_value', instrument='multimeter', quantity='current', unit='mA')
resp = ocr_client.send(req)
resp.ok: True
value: 6.12 mA
